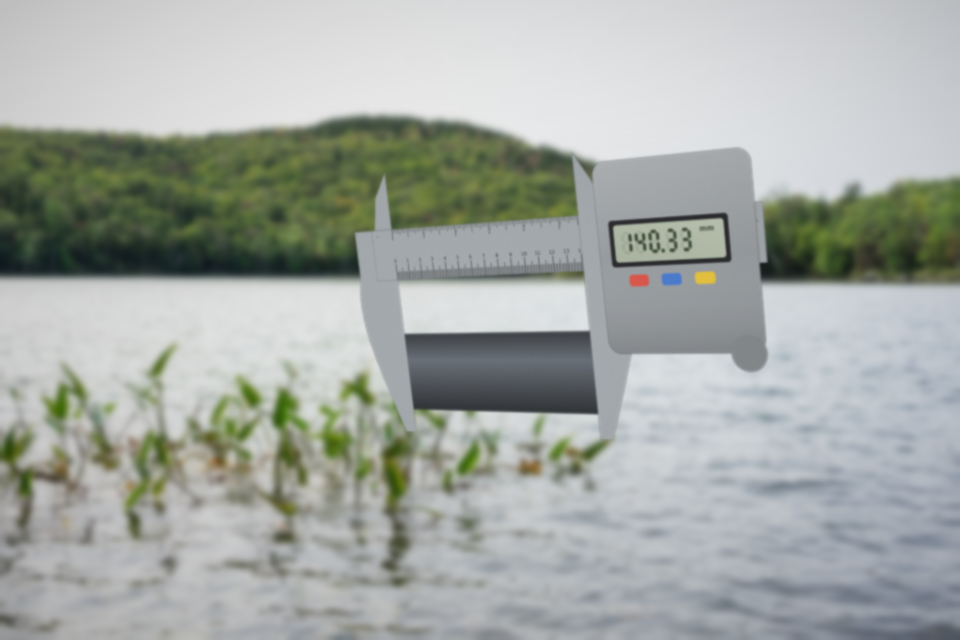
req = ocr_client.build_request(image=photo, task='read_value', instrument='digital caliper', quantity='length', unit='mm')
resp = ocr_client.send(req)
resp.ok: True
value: 140.33 mm
